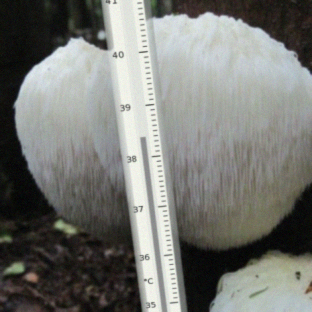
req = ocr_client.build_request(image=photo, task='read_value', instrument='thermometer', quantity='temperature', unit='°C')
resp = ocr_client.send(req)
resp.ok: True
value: 38.4 °C
